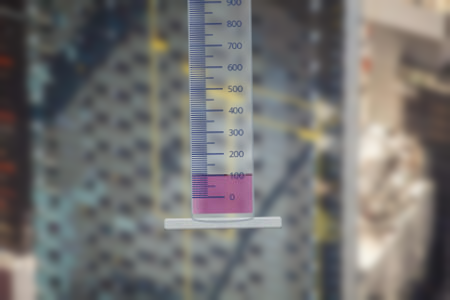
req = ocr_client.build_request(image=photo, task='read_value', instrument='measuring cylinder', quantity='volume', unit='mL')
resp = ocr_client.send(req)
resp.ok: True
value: 100 mL
